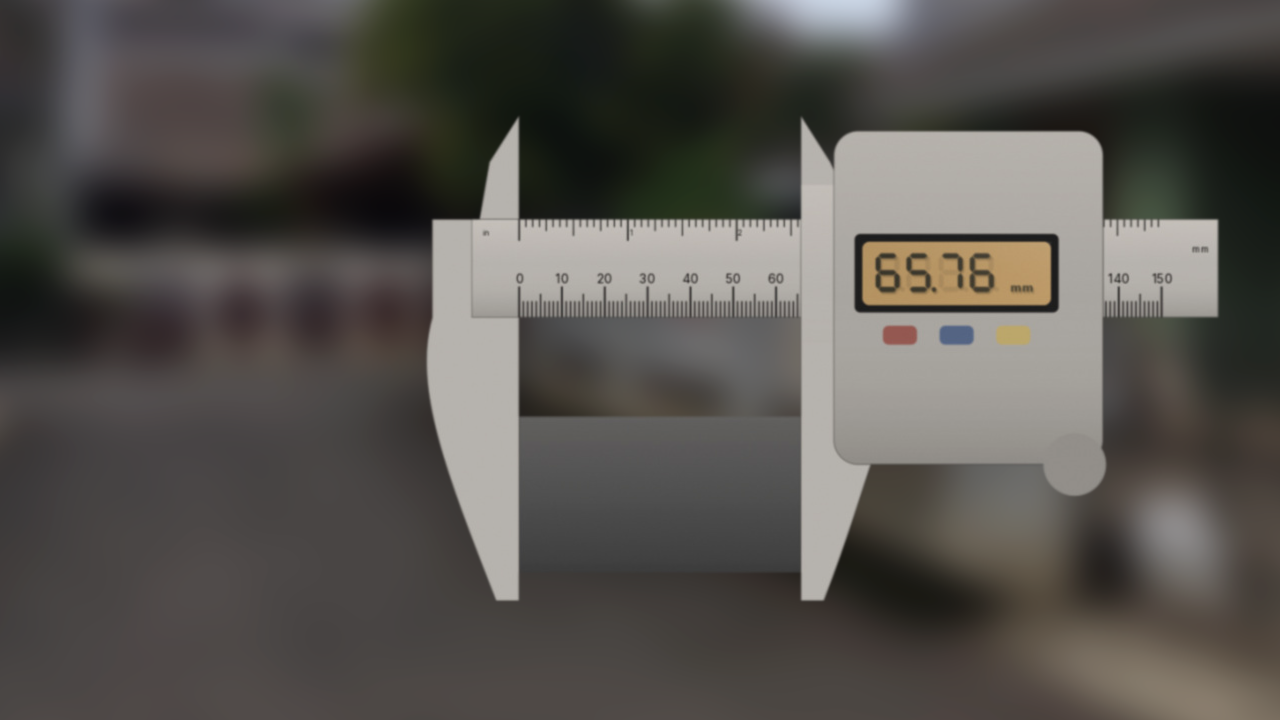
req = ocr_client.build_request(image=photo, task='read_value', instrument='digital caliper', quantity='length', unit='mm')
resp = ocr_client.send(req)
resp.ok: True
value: 65.76 mm
